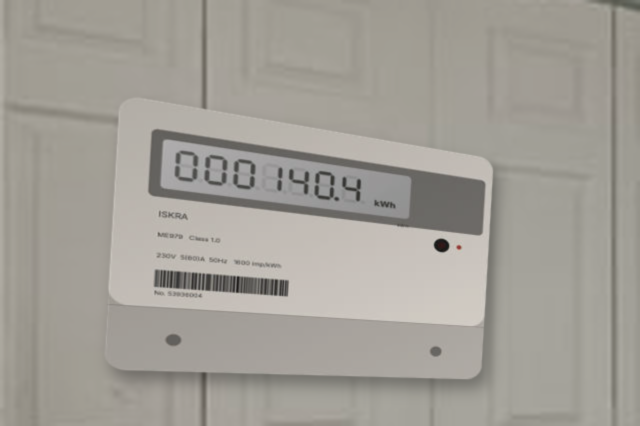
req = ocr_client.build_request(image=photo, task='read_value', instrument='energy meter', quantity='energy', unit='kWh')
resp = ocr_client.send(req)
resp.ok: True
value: 140.4 kWh
